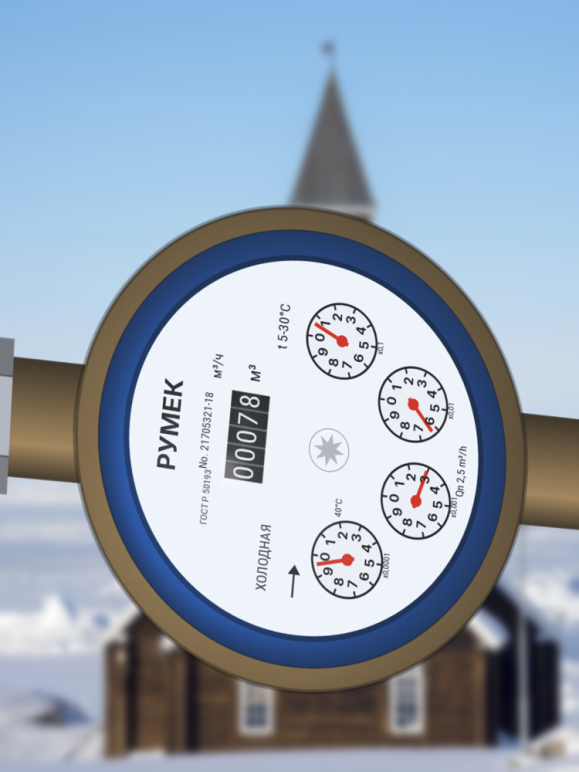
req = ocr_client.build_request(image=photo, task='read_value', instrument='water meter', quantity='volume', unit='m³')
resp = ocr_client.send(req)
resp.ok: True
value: 78.0629 m³
